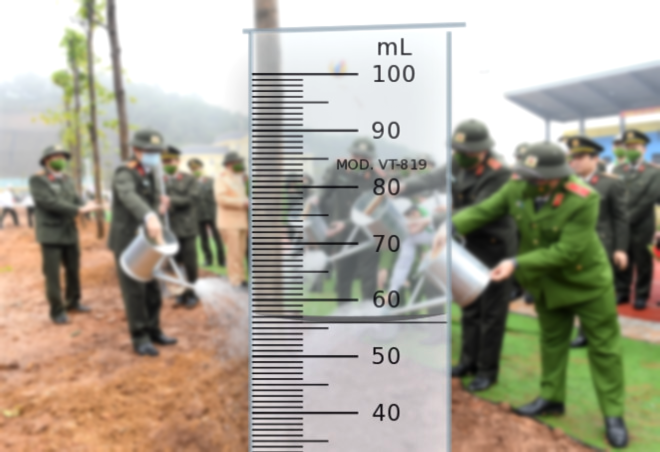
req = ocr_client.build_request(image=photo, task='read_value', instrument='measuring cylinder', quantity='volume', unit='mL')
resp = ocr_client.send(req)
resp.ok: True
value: 56 mL
